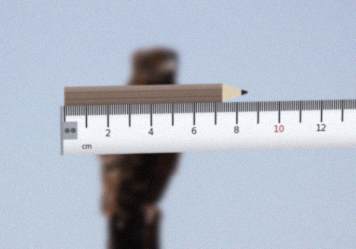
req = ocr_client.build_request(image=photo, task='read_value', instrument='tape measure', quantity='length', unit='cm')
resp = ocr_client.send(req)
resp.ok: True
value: 8.5 cm
